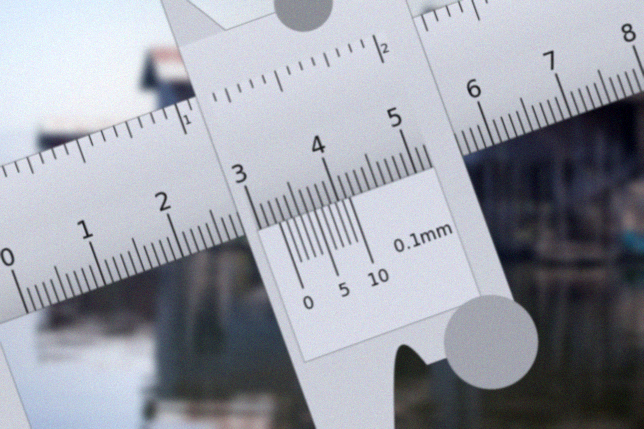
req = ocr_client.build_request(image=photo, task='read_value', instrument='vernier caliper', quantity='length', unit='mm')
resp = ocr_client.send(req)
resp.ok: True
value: 32.4 mm
